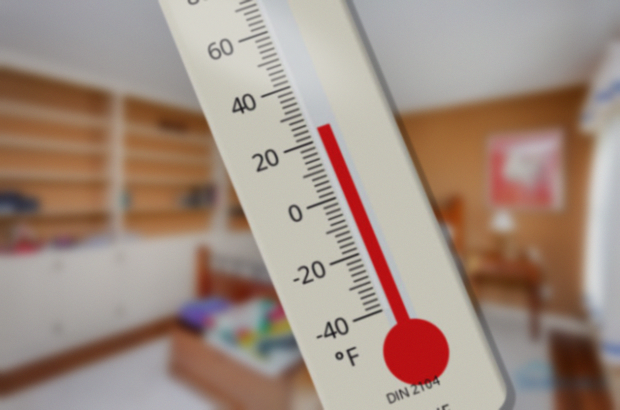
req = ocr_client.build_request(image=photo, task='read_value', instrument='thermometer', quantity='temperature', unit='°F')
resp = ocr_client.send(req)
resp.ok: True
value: 24 °F
